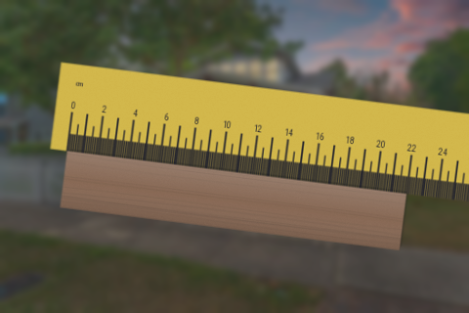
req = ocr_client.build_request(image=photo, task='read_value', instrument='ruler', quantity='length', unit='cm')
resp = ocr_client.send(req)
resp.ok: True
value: 22 cm
